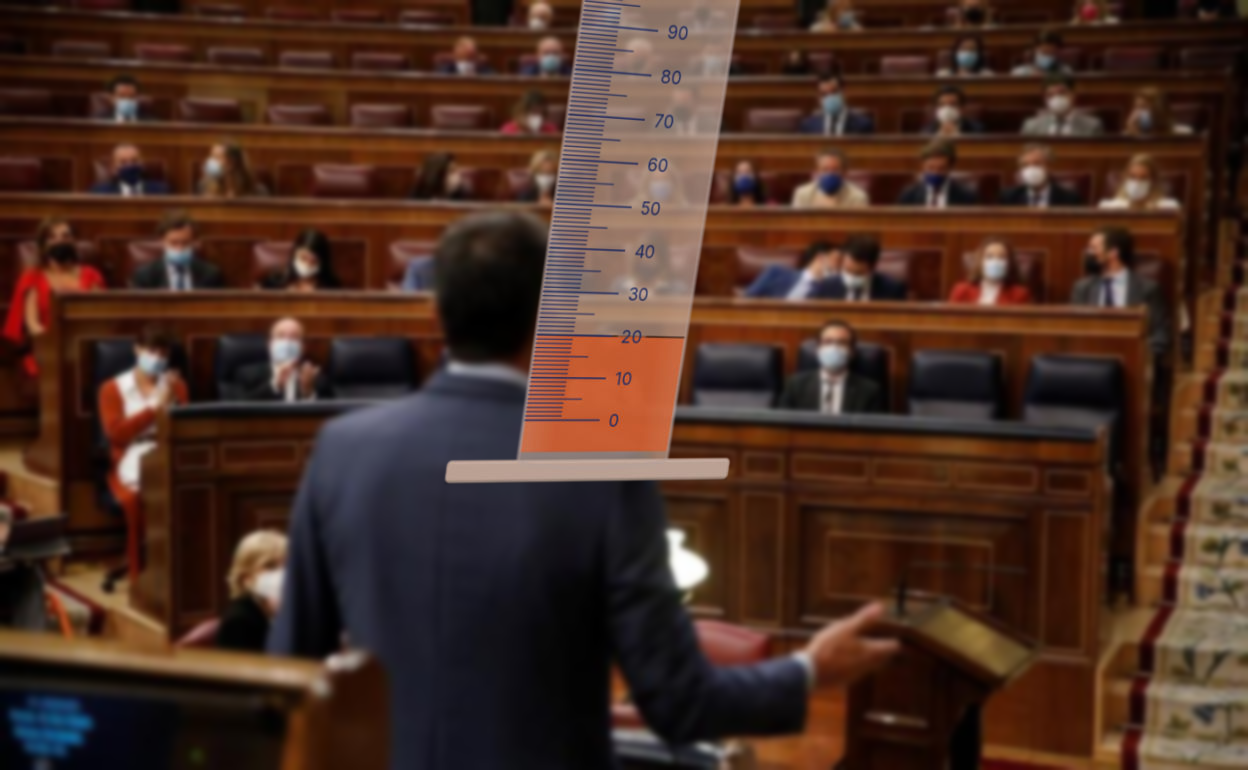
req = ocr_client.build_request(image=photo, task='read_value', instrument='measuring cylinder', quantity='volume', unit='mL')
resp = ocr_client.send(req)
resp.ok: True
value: 20 mL
